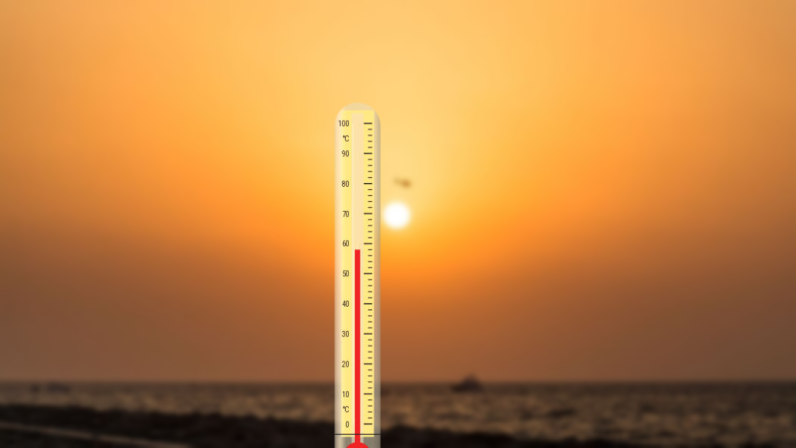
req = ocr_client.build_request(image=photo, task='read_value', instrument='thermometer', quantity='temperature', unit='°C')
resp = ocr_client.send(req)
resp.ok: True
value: 58 °C
